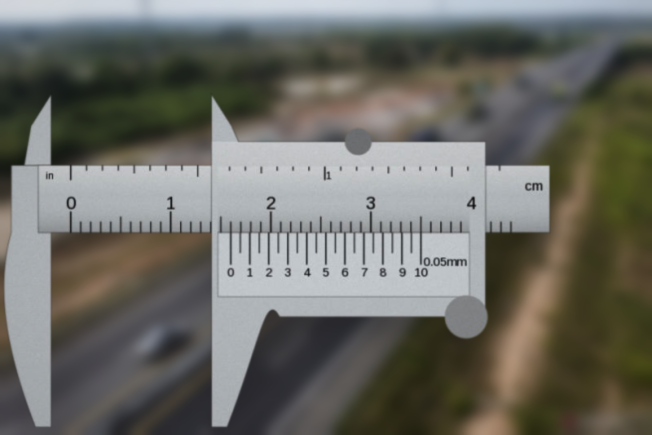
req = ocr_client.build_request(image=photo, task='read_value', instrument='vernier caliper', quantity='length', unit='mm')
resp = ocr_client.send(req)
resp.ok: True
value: 16.0 mm
